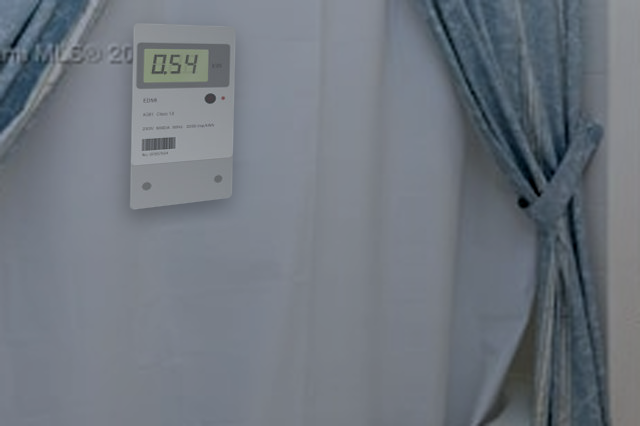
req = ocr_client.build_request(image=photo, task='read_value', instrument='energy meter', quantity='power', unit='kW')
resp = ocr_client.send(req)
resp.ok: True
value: 0.54 kW
